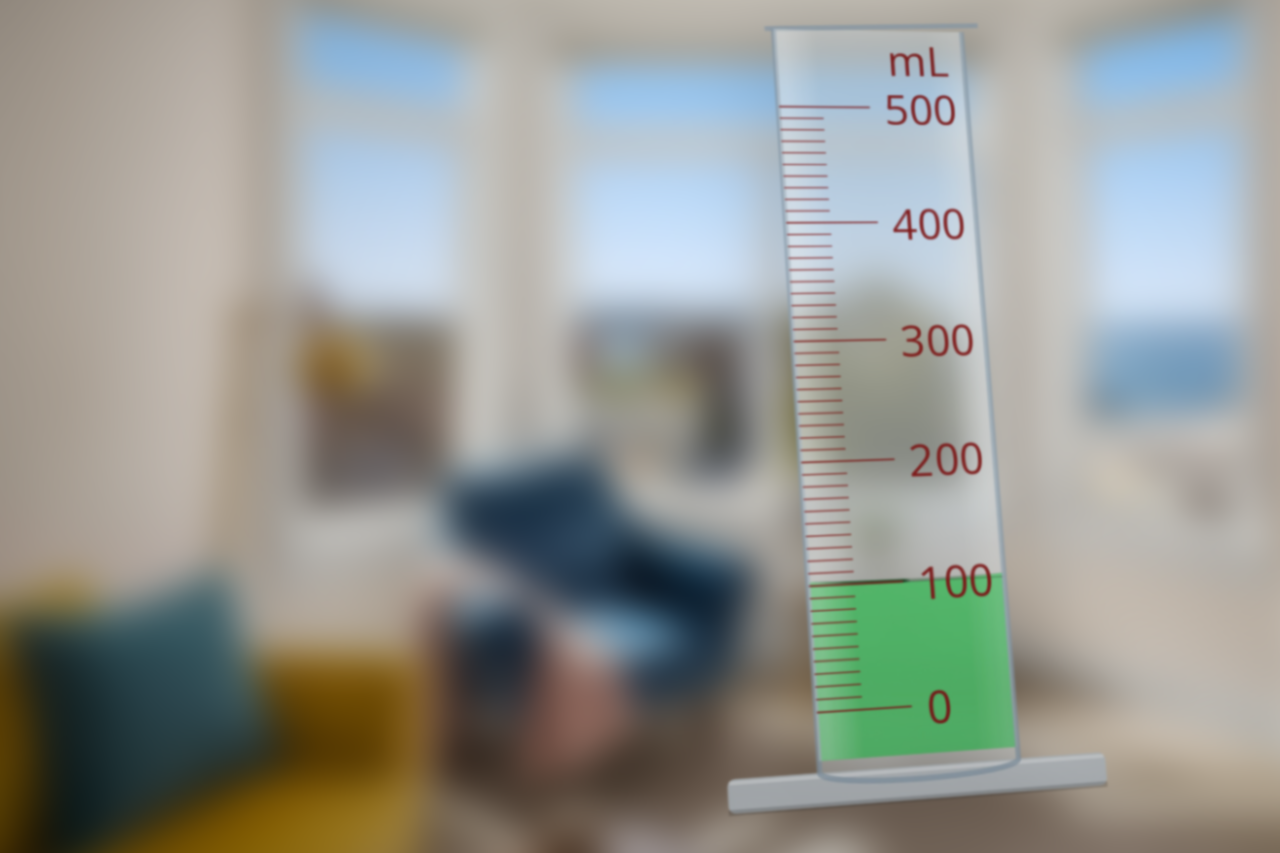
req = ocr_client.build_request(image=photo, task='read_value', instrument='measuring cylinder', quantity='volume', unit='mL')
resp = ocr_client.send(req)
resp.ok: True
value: 100 mL
